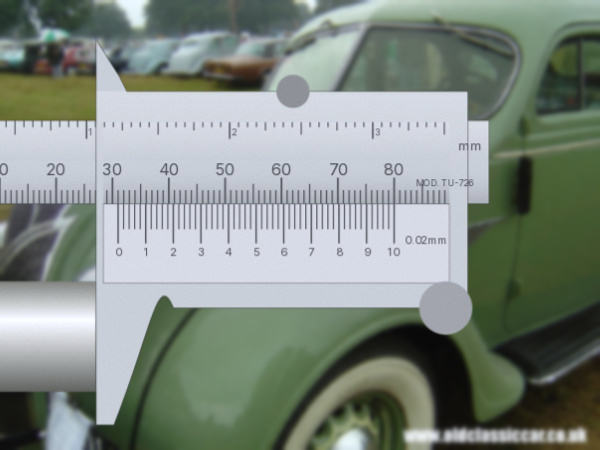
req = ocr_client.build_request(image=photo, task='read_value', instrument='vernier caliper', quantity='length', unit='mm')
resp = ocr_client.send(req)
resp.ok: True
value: 31.0 mm
